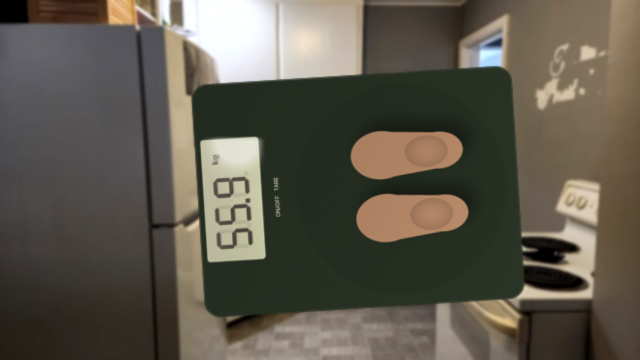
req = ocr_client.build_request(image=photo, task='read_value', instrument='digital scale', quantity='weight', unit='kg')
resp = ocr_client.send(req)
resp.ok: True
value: 55.9 kg
